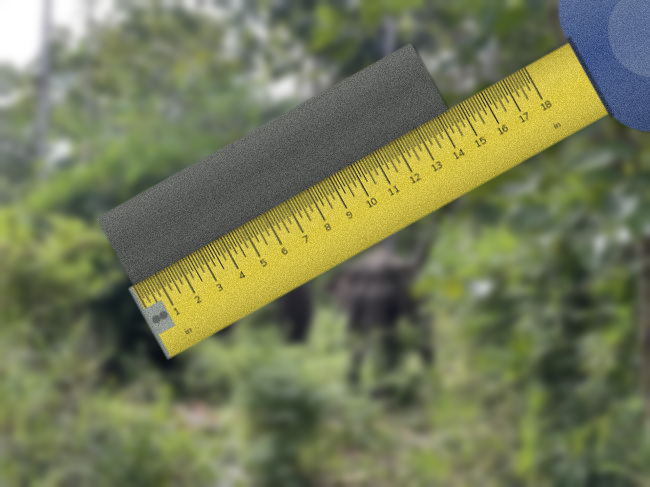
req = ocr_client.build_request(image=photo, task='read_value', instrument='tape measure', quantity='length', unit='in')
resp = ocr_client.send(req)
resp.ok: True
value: 14.5 in
